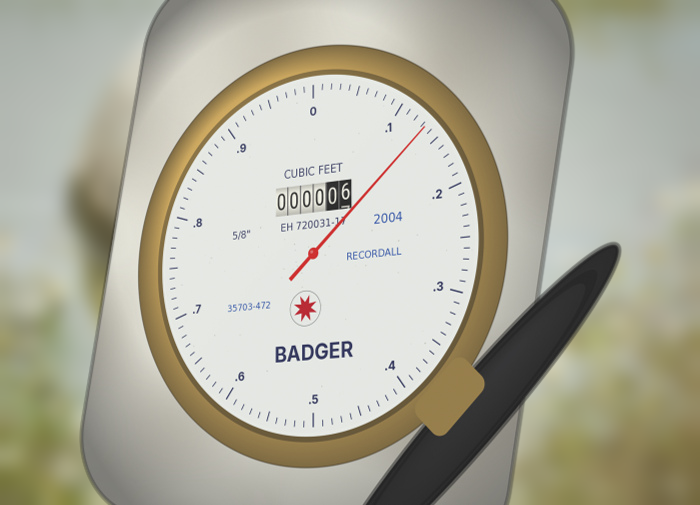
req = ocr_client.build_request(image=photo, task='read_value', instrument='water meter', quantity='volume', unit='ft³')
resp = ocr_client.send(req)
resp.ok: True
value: 6.13 ft³
